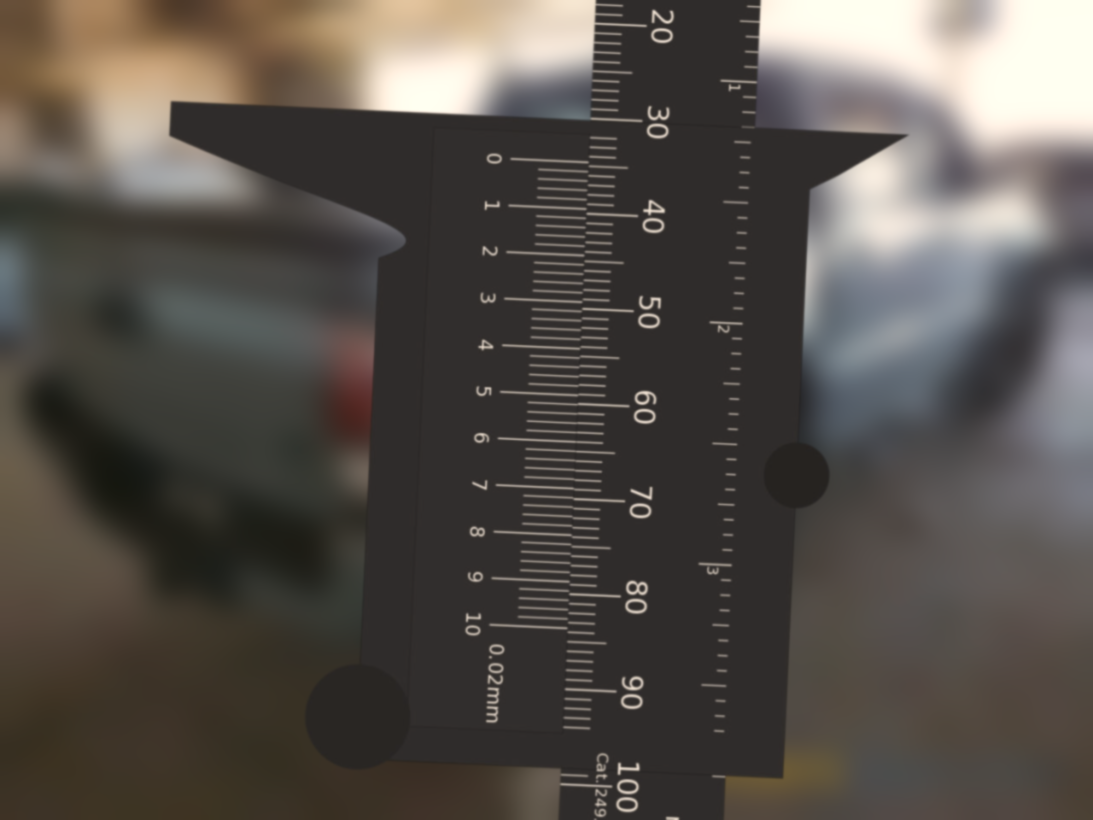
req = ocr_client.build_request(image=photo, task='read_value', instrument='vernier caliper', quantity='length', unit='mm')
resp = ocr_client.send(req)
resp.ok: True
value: 34.6 mm
